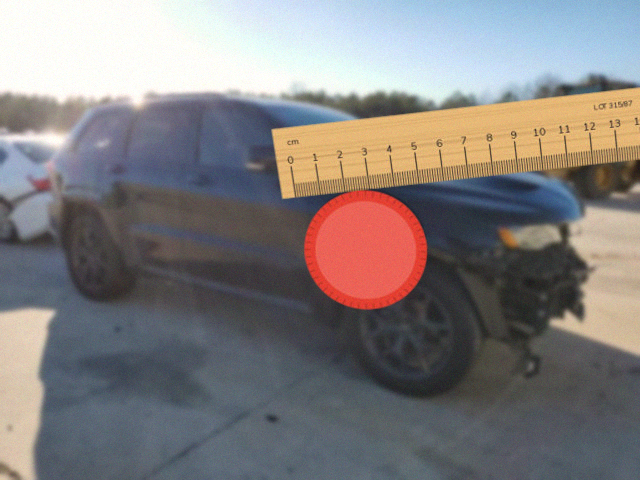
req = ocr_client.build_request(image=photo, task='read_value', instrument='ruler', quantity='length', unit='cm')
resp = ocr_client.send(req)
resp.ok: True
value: 5 cm
